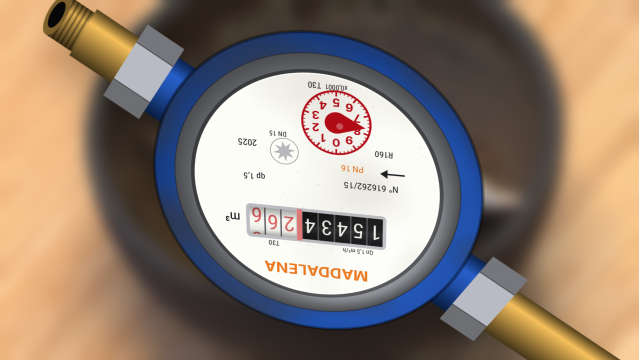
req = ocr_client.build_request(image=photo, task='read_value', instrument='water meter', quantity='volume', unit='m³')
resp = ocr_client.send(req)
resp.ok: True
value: 15434.2657 m³
